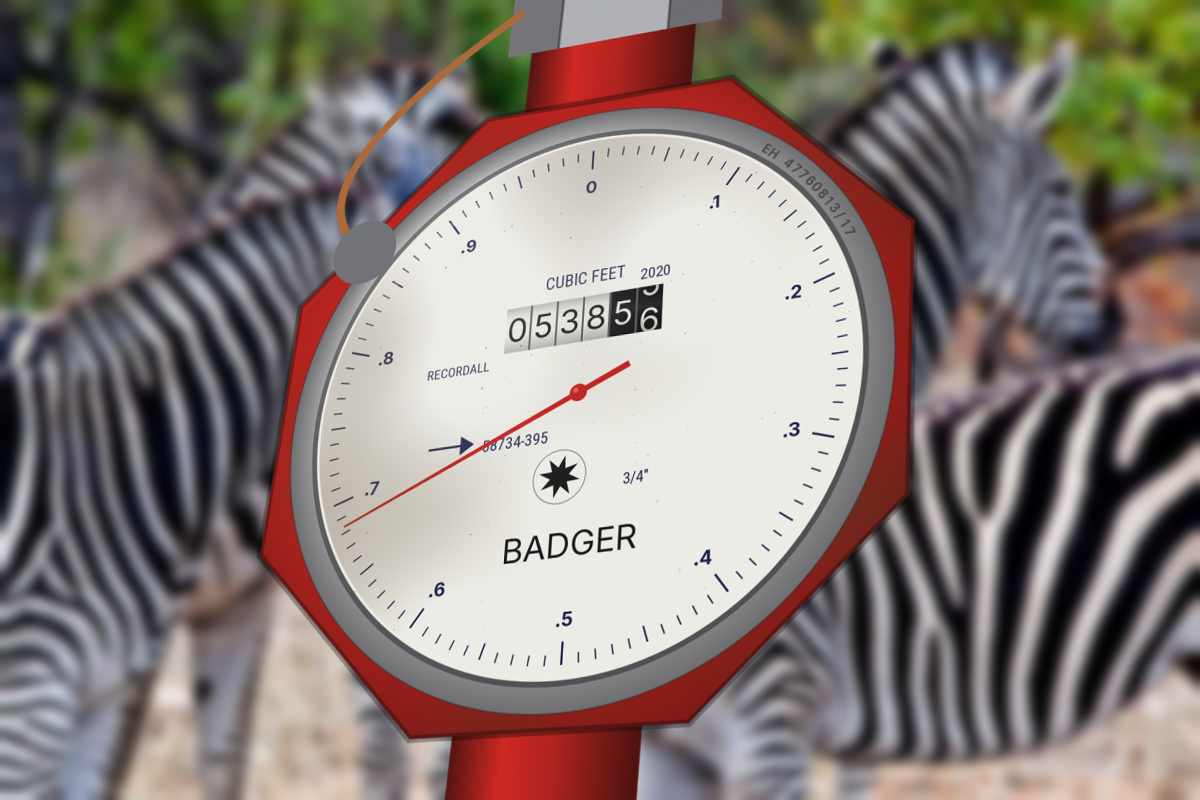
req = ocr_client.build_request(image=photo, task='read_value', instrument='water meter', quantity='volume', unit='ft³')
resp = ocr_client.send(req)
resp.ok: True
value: 53855.68 ft³
